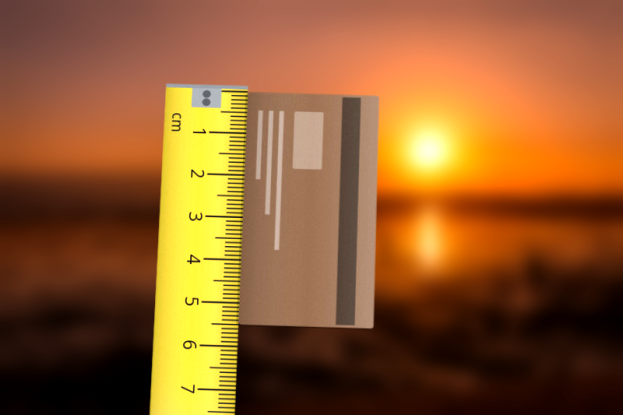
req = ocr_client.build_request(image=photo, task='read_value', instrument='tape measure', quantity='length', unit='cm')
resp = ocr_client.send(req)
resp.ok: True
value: 5.5 cm
